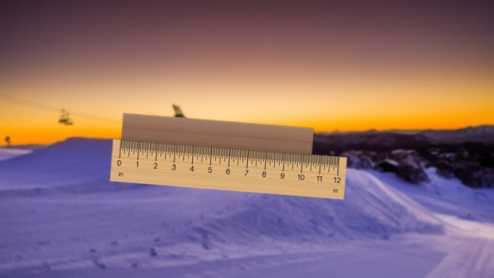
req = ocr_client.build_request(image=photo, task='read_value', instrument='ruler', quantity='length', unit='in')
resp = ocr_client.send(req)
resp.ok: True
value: 10.5 in
